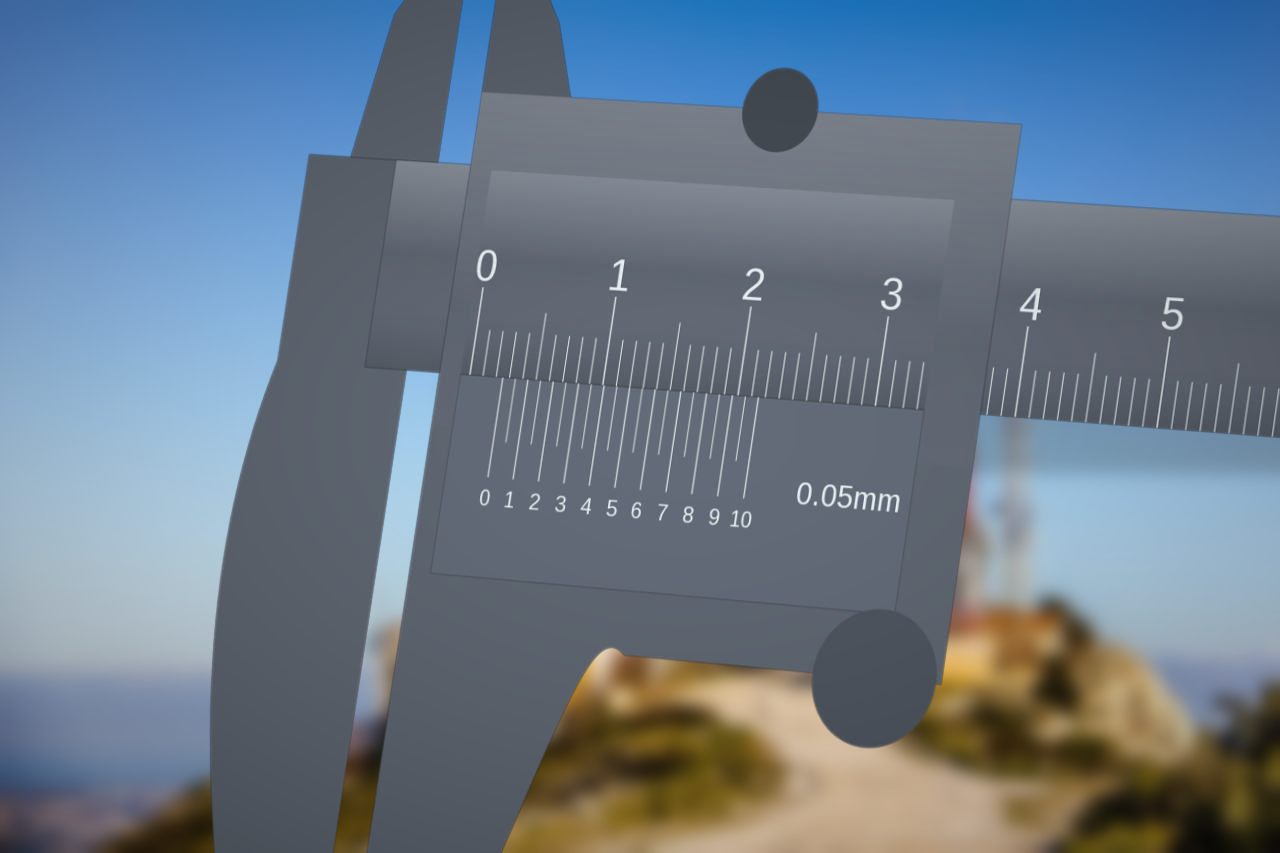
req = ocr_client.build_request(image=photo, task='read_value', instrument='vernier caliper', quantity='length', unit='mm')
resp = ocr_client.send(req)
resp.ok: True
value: 2.5 mm
